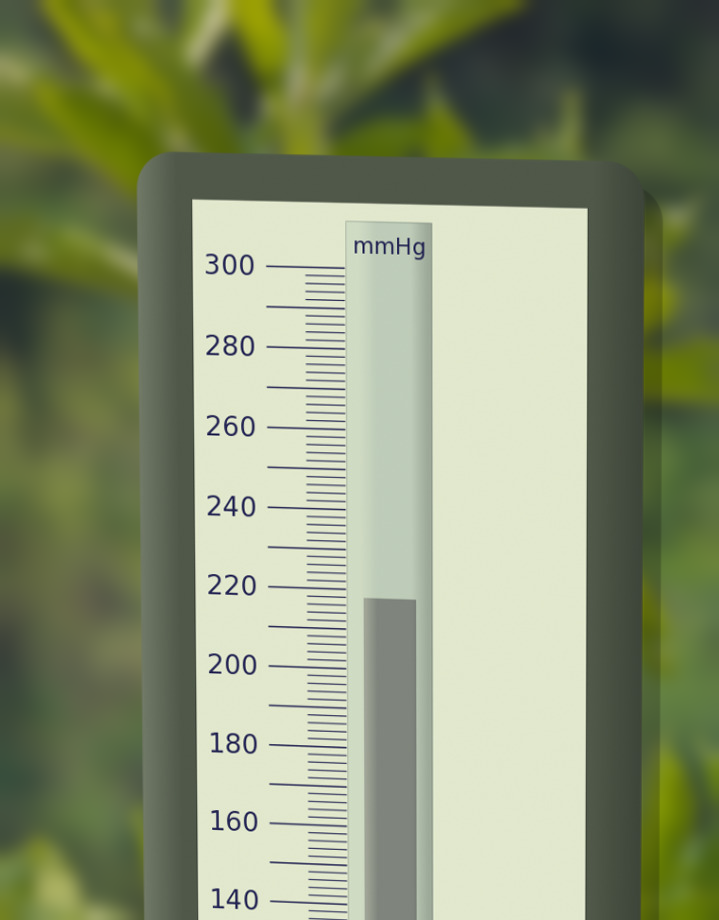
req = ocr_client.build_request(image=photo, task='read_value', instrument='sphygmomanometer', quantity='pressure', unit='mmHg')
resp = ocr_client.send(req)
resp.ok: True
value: 218 mmHg
